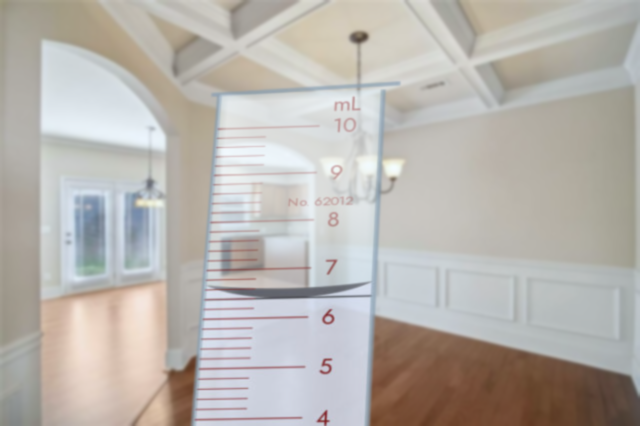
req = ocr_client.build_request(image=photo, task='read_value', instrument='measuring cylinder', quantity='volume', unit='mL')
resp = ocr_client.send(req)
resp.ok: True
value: 6.4 mL
